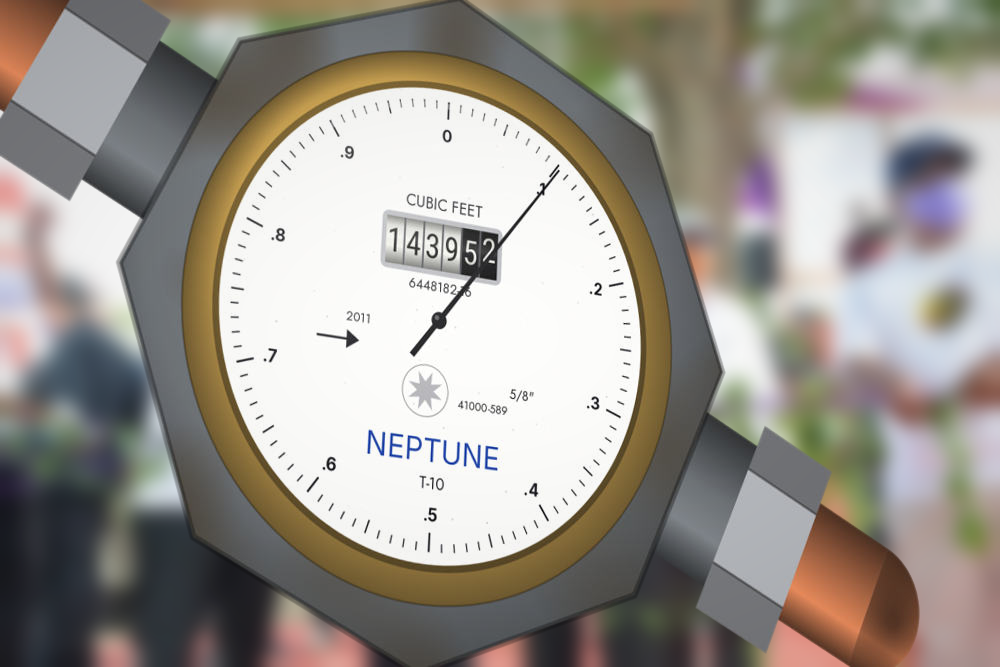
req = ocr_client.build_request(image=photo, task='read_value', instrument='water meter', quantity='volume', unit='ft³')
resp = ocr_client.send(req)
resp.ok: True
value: 143952.10 ft³
